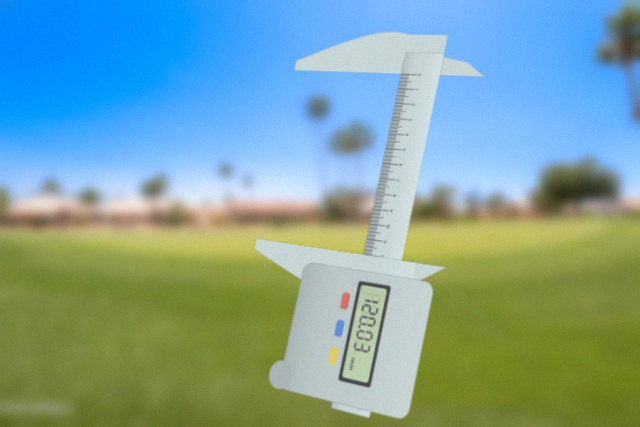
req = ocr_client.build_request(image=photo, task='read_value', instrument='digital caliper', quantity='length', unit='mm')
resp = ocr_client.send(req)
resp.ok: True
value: 120.03 mm
